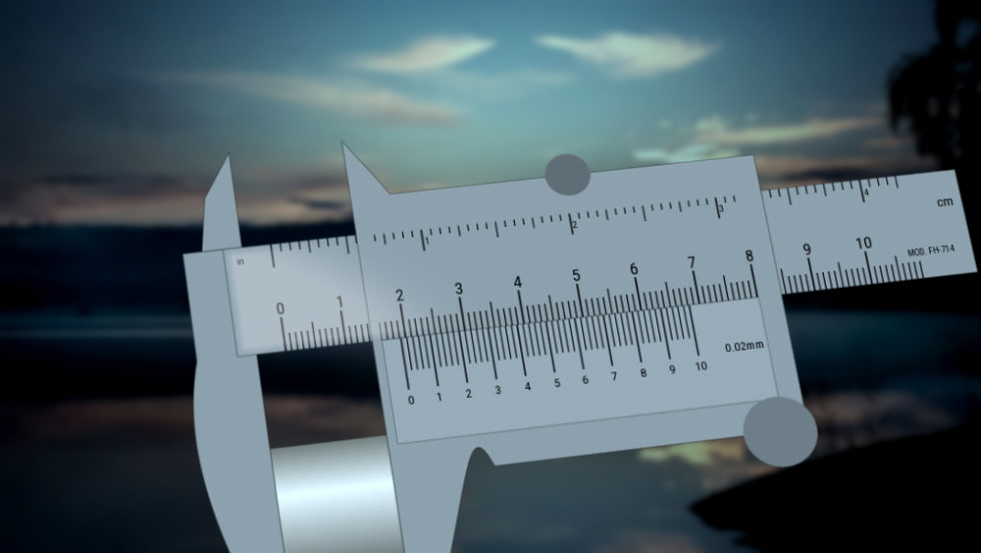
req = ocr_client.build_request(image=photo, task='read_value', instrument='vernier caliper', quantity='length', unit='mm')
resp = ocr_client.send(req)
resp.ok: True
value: 19.2 mm
